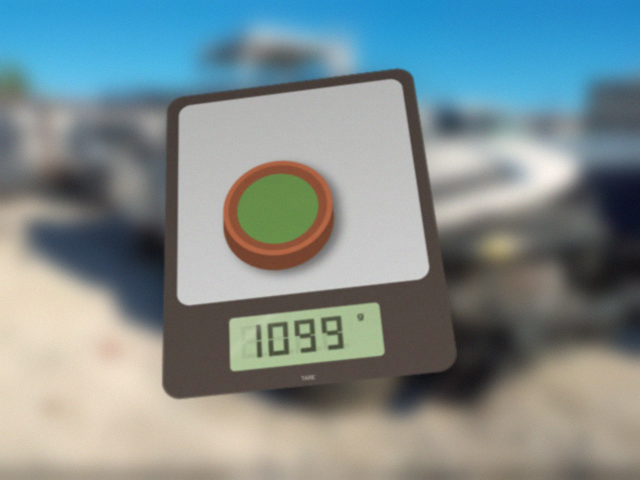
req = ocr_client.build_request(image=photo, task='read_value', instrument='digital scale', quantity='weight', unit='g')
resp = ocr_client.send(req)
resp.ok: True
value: 1099 g
